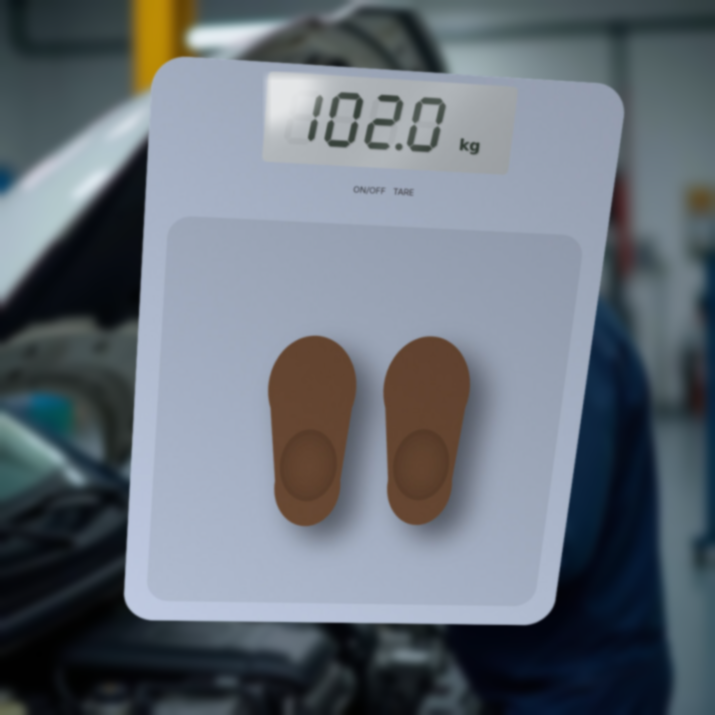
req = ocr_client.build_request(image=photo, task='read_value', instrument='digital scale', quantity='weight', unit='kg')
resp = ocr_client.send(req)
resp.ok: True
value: 102.0 kg
